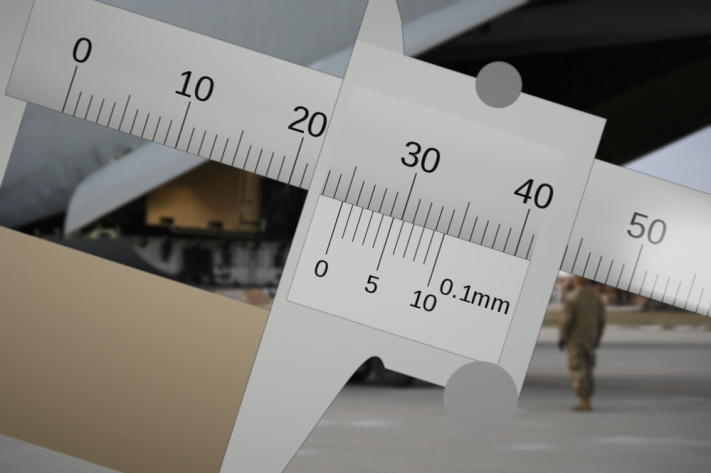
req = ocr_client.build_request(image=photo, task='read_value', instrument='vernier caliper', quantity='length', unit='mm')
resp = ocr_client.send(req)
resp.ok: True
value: 24.8 mm
